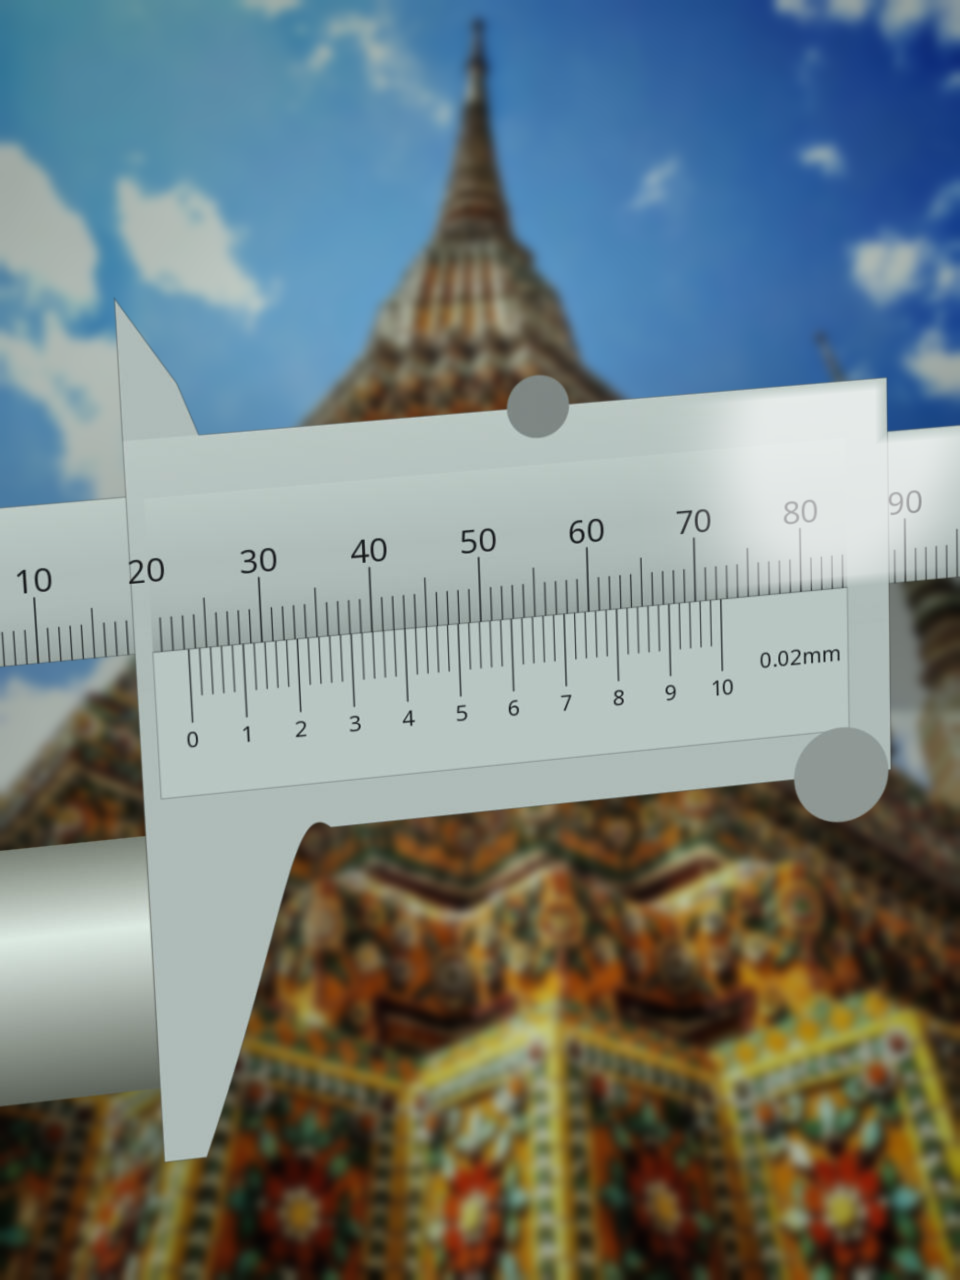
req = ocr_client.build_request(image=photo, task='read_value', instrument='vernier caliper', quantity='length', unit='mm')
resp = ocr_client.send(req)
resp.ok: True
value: 23.4 mm
